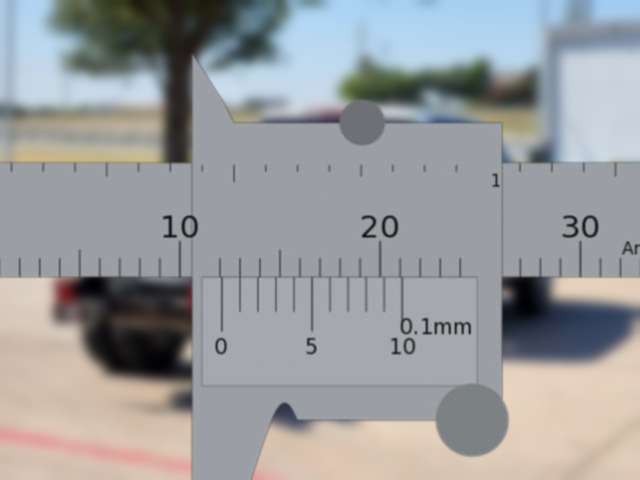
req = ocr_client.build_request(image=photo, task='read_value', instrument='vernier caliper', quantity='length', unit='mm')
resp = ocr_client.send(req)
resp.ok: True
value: 12.1 mm
